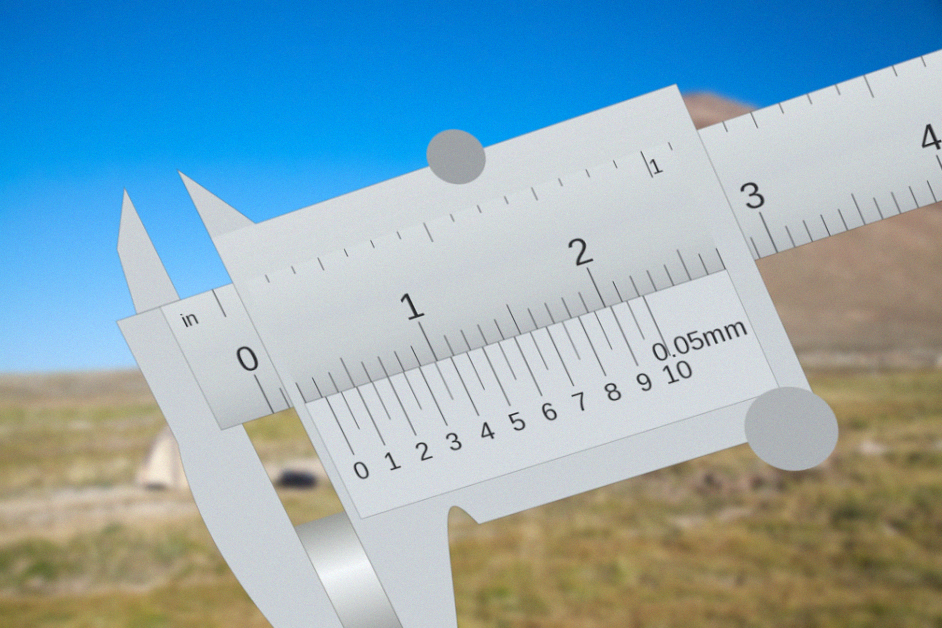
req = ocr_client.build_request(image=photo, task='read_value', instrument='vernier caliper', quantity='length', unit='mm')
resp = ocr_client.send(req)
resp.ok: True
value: 3.2 mm
